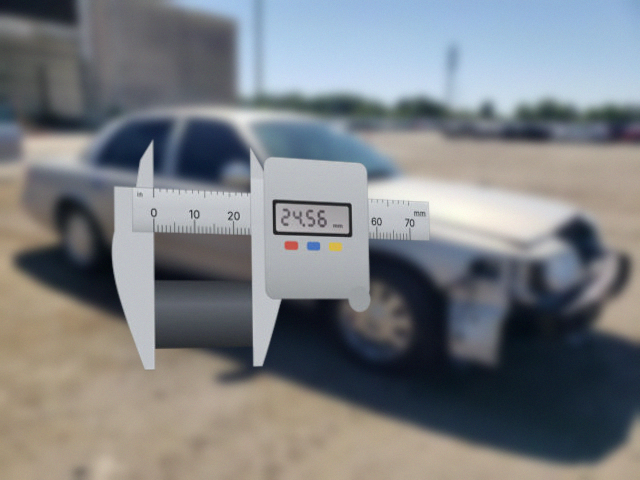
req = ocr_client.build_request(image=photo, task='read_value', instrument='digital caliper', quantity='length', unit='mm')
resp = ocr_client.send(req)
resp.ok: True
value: 24.56 mm
